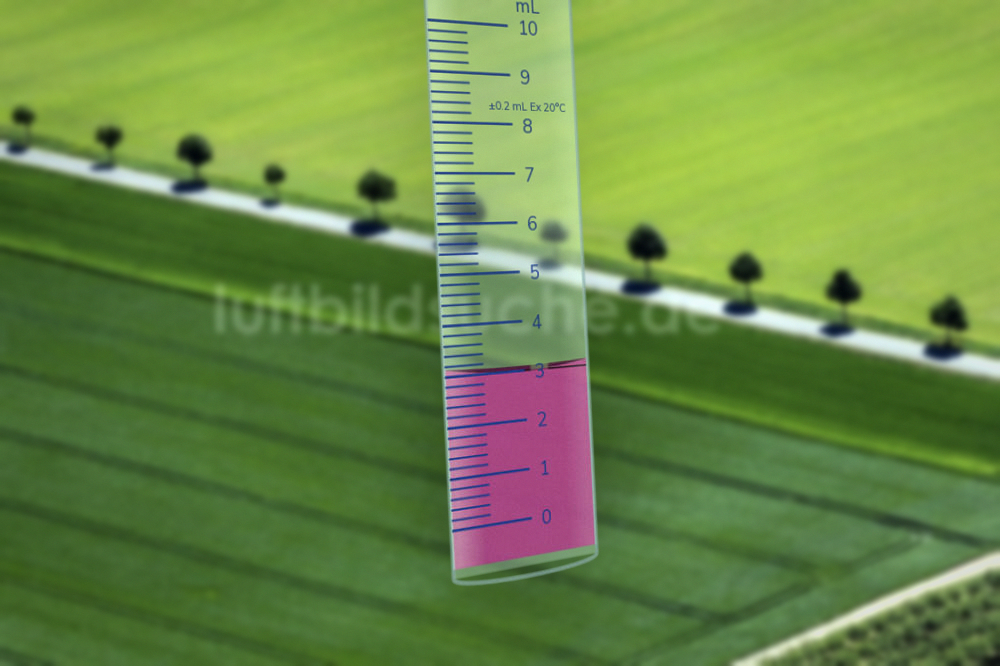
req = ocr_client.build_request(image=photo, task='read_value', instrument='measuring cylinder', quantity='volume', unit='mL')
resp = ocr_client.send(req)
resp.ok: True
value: 3 mL
